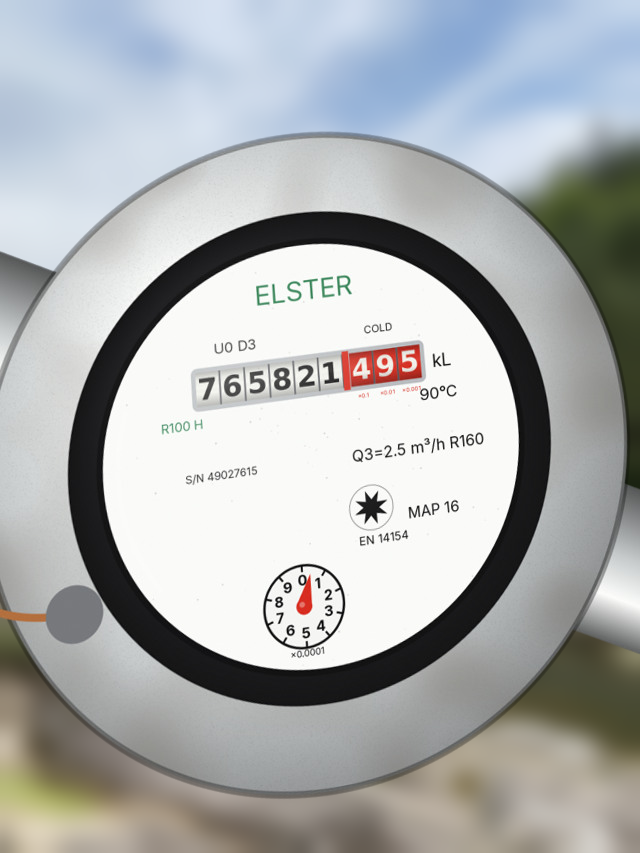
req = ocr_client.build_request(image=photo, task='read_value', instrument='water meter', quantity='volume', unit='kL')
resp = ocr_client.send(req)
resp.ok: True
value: 765821.4950 kL
